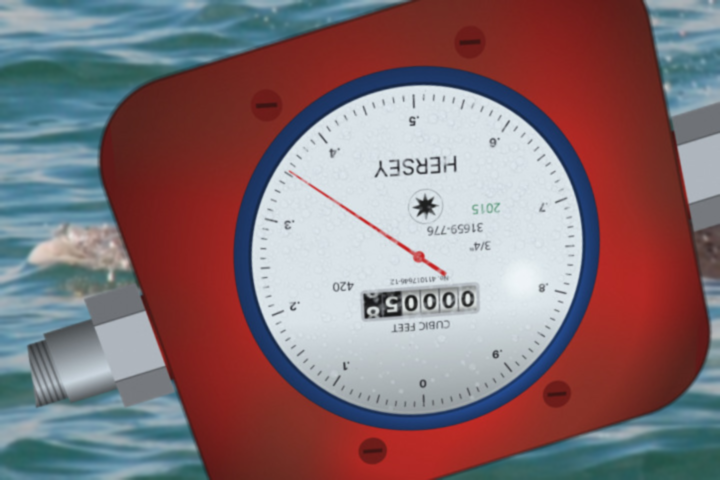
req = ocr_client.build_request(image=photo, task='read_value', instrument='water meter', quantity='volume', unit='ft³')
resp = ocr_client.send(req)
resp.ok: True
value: 58.35 ft³
